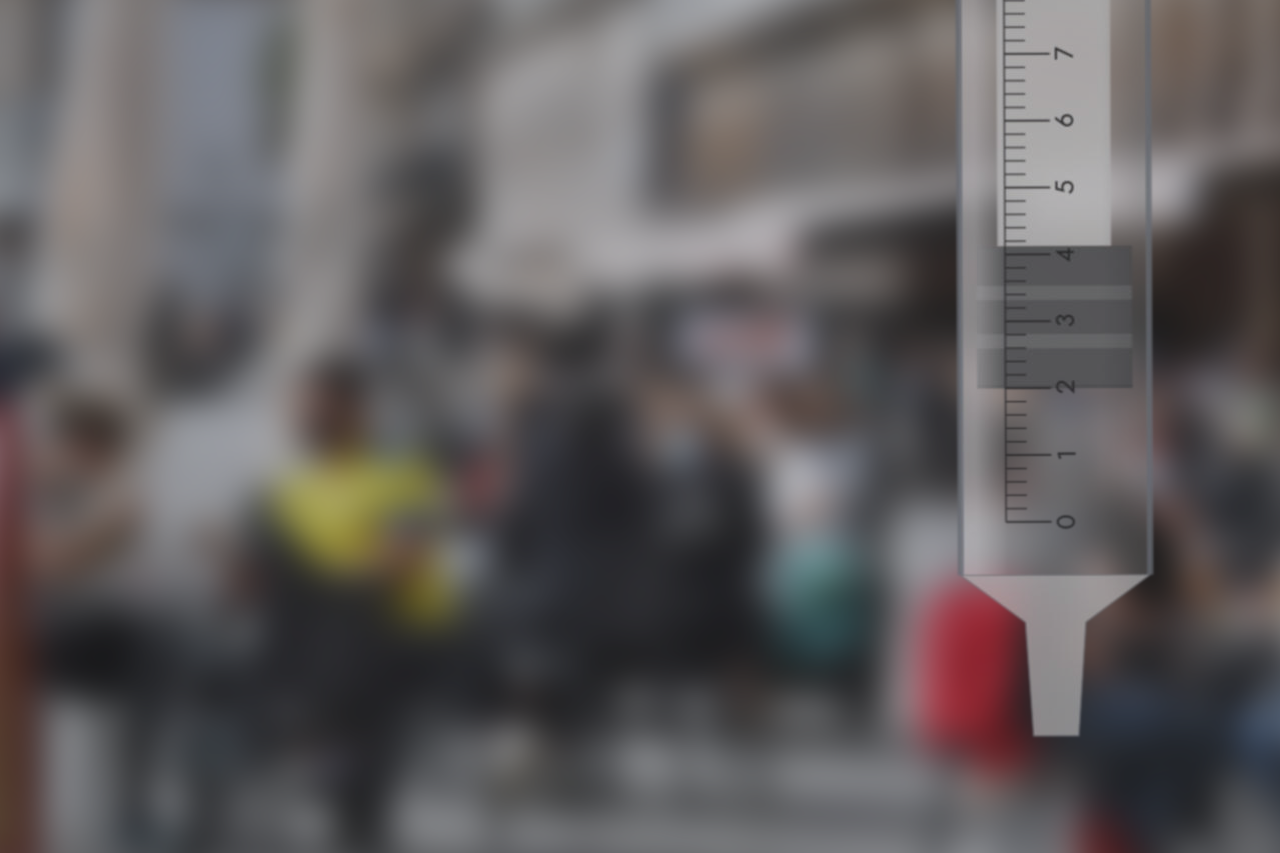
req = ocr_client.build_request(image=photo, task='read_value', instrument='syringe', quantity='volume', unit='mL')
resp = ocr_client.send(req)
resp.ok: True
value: 2 mL
